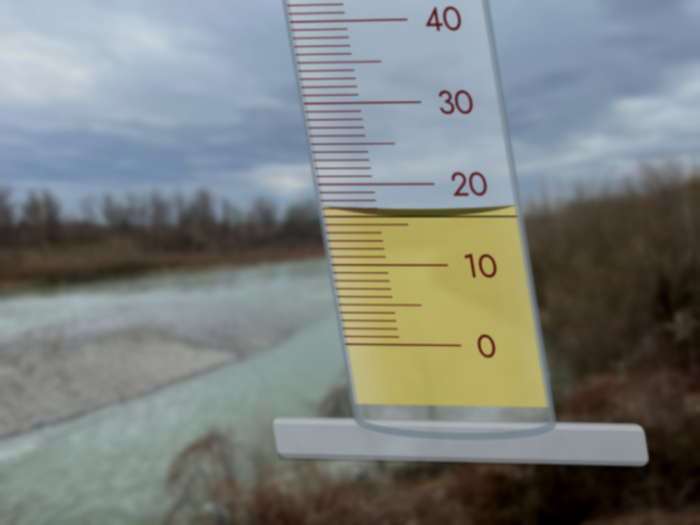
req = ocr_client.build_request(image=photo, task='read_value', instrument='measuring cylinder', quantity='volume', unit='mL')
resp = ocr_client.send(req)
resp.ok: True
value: 16 mL
